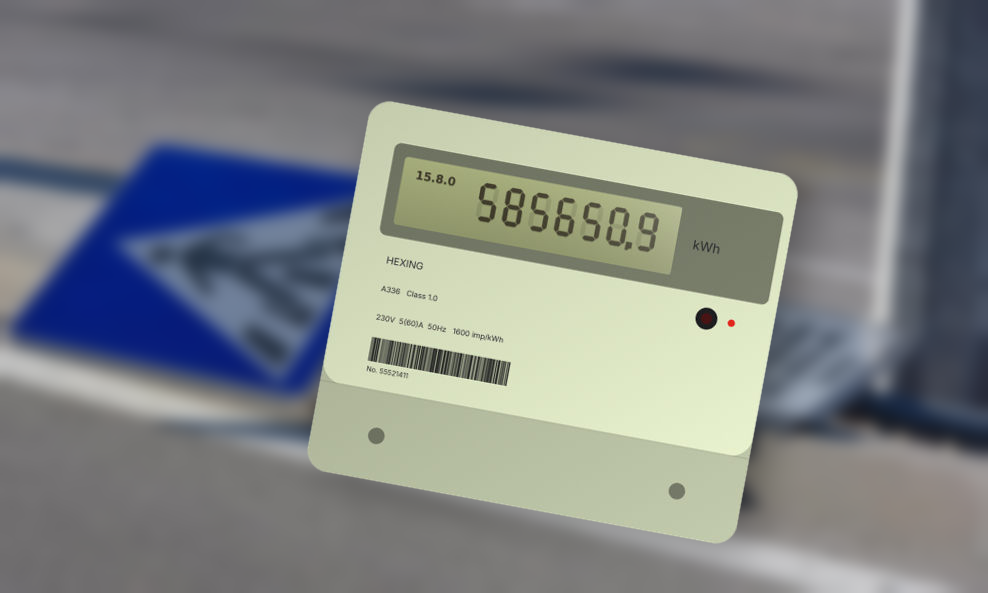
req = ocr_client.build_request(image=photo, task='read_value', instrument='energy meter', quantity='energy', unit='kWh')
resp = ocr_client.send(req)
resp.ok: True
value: 585650.9 kWh
